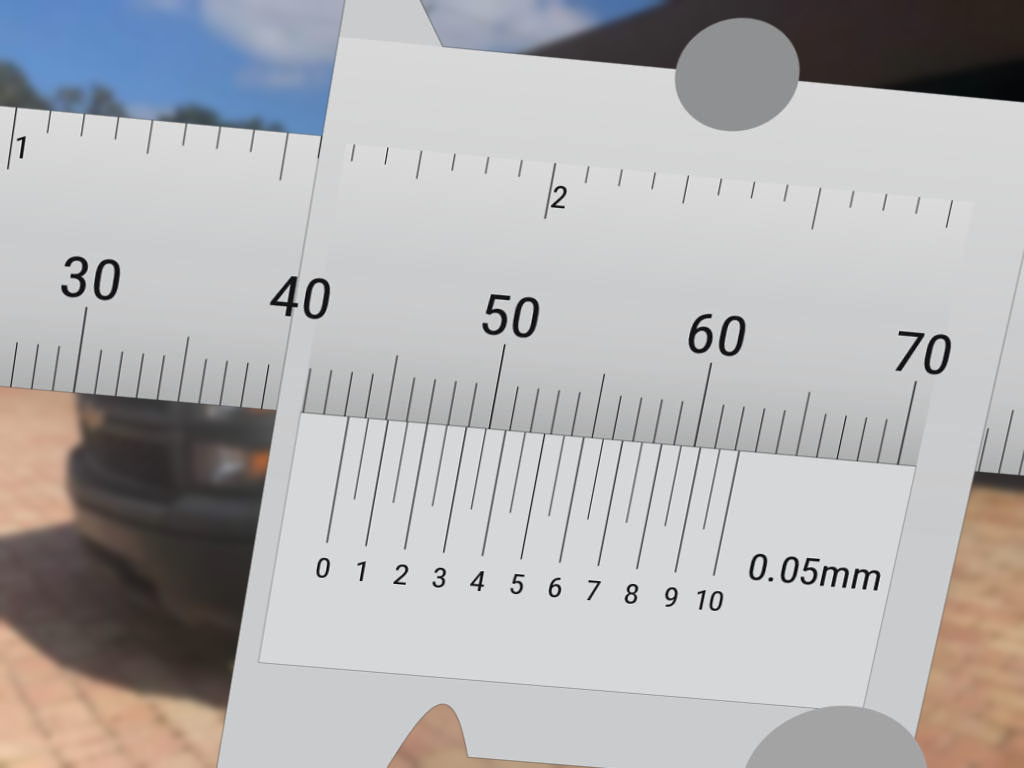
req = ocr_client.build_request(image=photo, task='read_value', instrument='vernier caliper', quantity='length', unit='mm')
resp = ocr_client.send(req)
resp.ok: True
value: 43.2 mm
